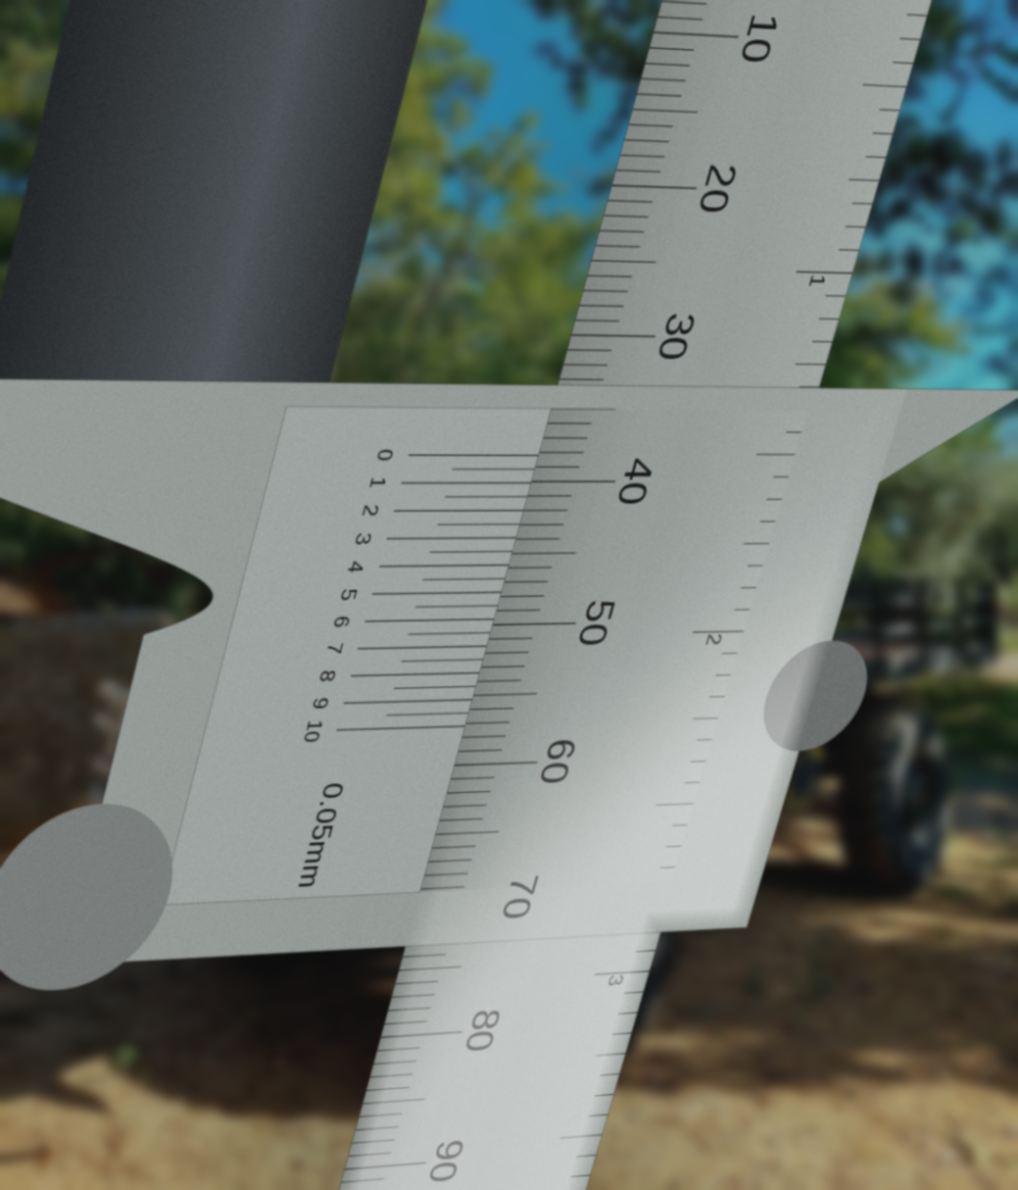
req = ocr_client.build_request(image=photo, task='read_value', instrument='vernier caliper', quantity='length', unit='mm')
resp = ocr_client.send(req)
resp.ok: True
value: 38.2 mm
